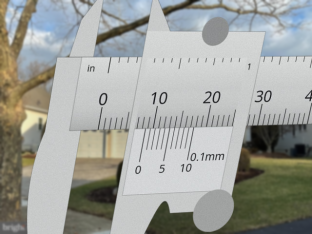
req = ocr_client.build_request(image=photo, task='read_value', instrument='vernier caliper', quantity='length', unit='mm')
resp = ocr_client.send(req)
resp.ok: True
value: 8.6 mm
